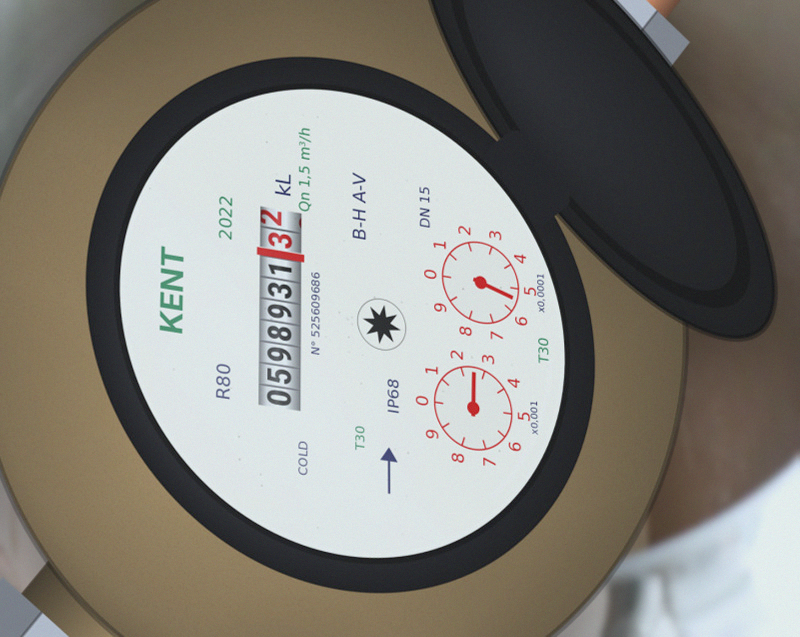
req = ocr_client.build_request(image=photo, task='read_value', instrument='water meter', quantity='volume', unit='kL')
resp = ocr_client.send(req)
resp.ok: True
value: 598931.3225 kL
